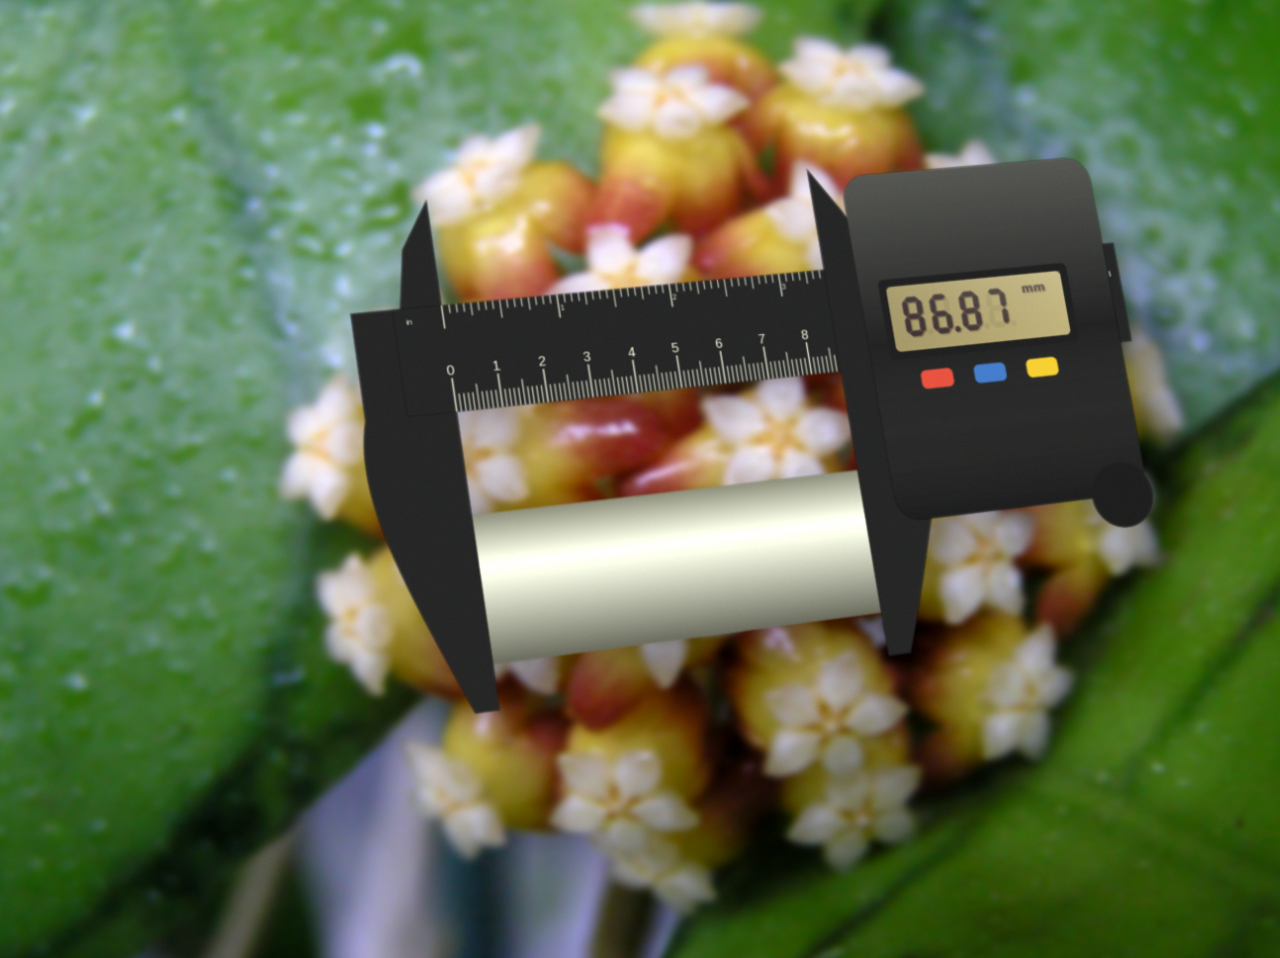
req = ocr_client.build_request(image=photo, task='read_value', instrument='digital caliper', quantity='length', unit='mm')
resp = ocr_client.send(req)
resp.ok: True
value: 86.87 mm
